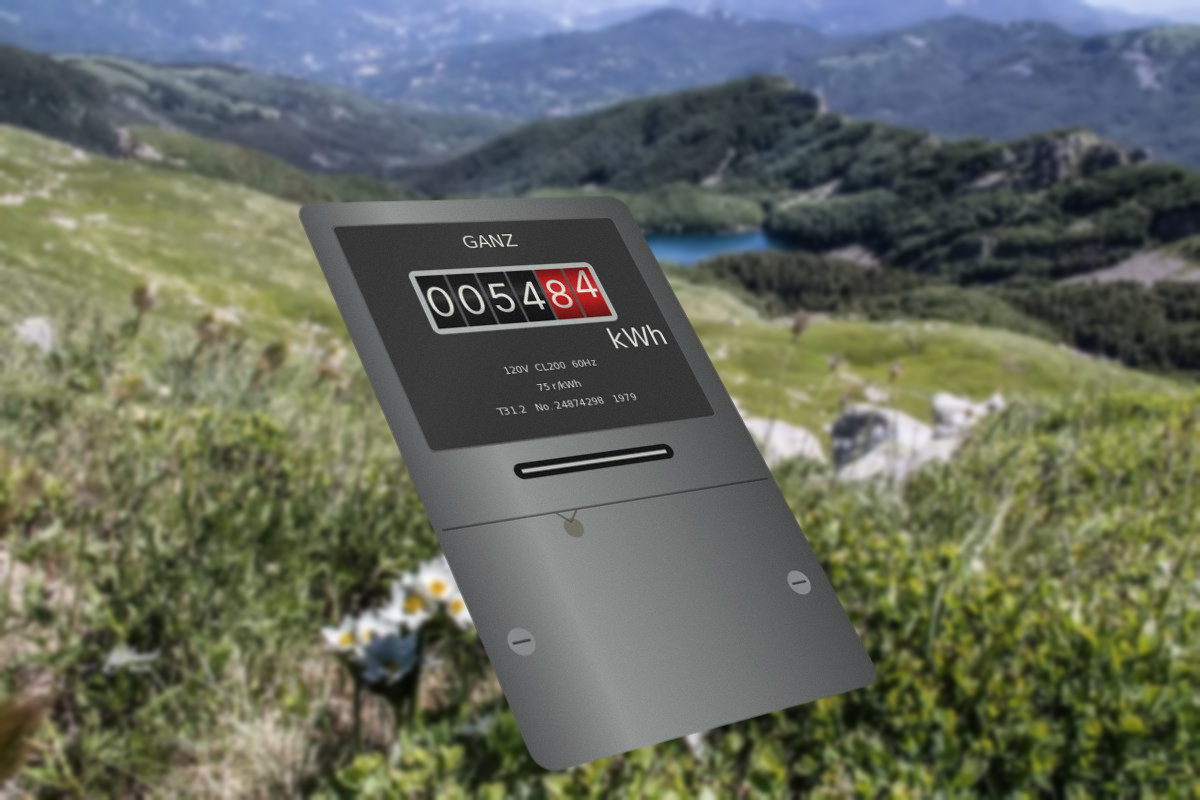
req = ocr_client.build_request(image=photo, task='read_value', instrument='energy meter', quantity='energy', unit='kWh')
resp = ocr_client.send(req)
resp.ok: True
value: 54.84 kWh
